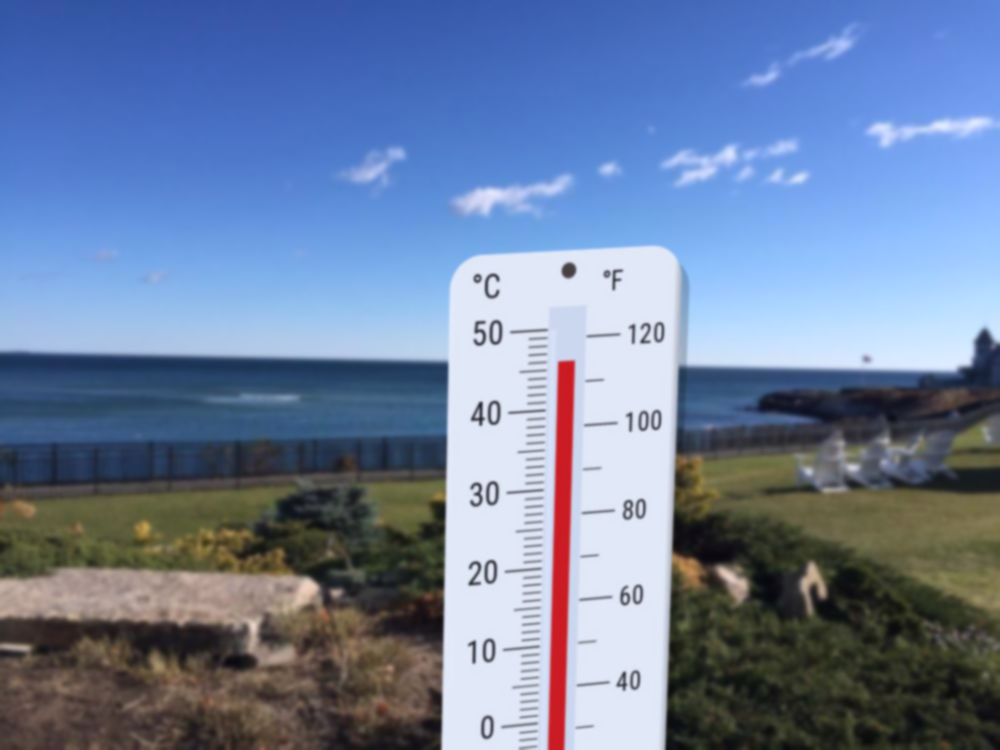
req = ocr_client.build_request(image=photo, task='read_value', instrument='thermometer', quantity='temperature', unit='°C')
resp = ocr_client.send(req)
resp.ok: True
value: 46 °C
